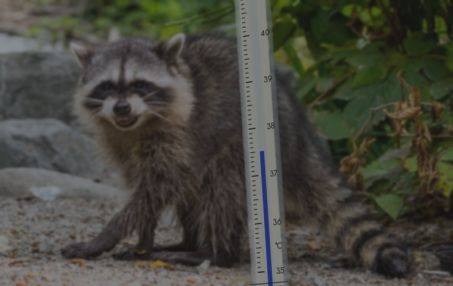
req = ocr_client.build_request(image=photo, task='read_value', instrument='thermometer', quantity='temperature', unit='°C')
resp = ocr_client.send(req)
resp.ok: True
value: 37.5 °C
